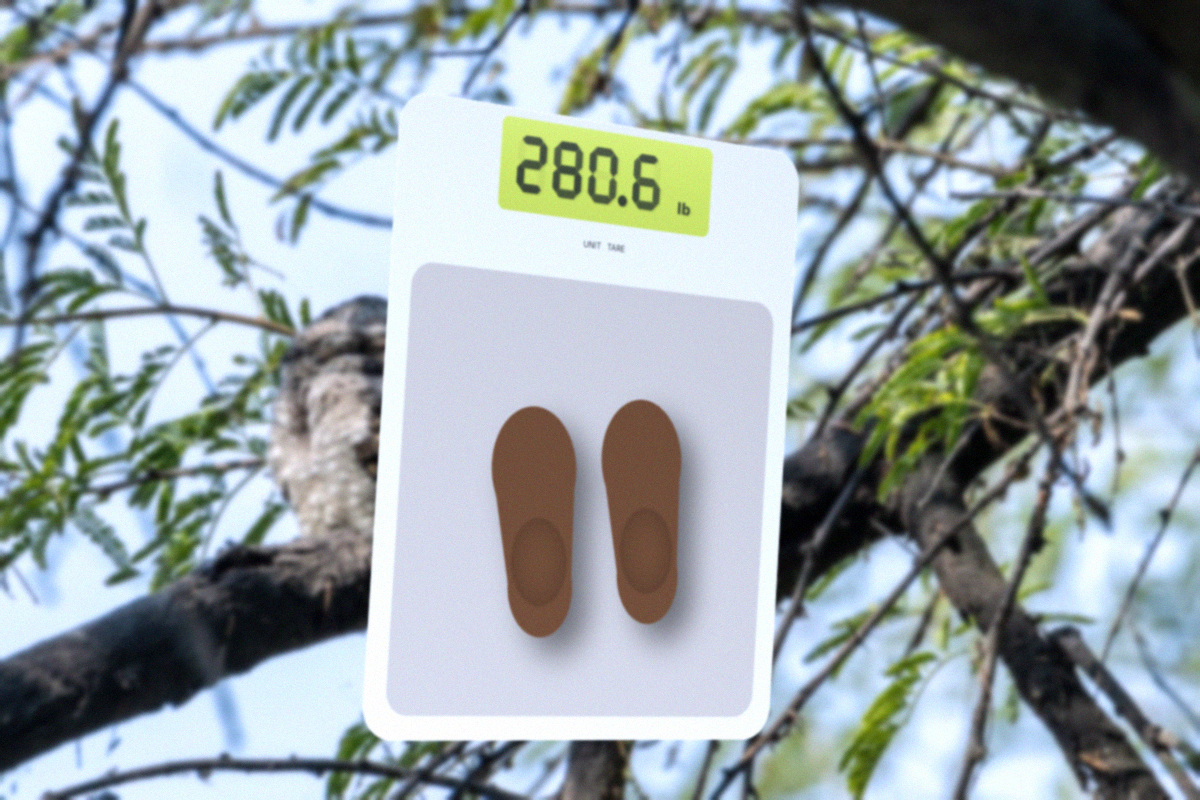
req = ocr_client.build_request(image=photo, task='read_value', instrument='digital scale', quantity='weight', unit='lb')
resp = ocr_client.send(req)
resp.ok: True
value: 280.6 lb
